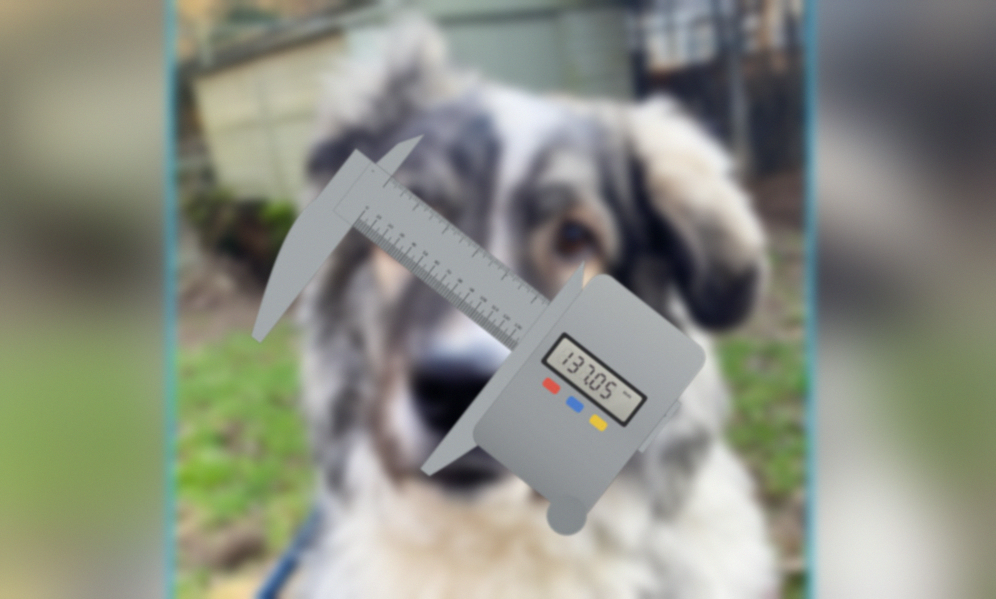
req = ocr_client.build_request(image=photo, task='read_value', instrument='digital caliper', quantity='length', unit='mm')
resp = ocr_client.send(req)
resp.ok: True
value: 137.05 mm
